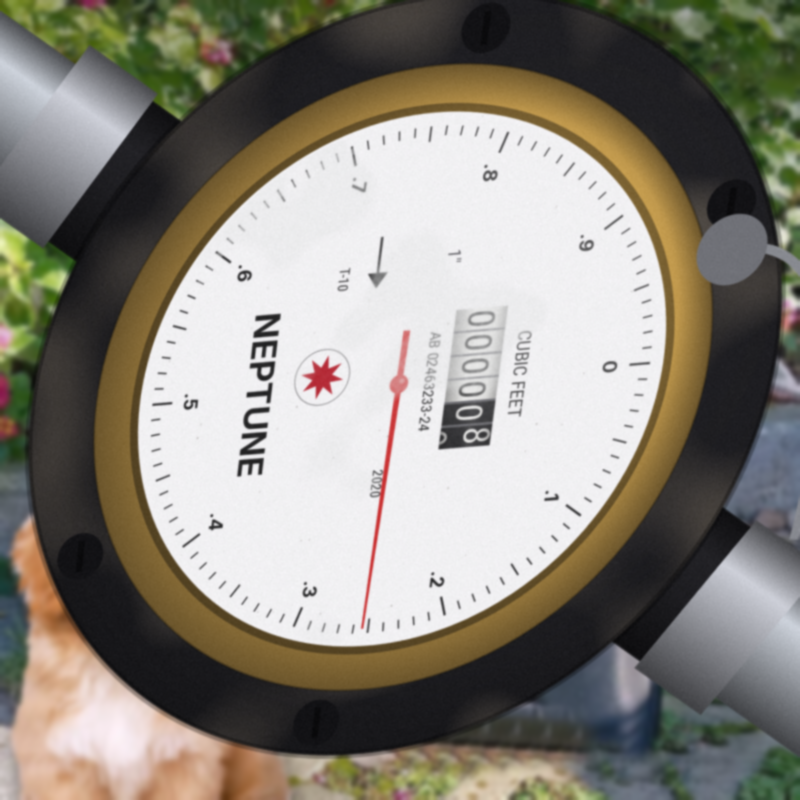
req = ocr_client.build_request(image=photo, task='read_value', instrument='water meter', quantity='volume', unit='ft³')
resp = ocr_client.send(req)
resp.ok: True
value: 8.25 ft³
